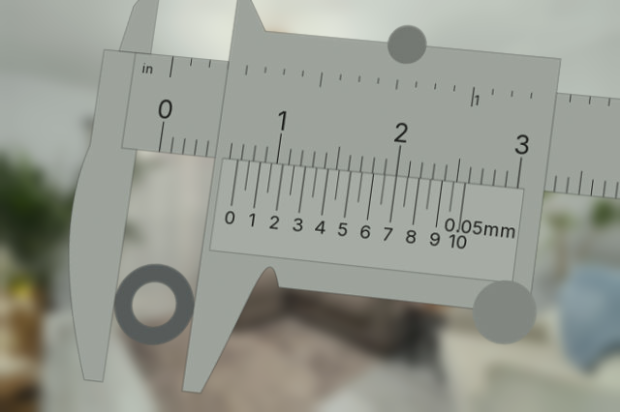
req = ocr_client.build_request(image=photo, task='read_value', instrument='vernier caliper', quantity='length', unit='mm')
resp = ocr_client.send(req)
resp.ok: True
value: 6.7 mm
